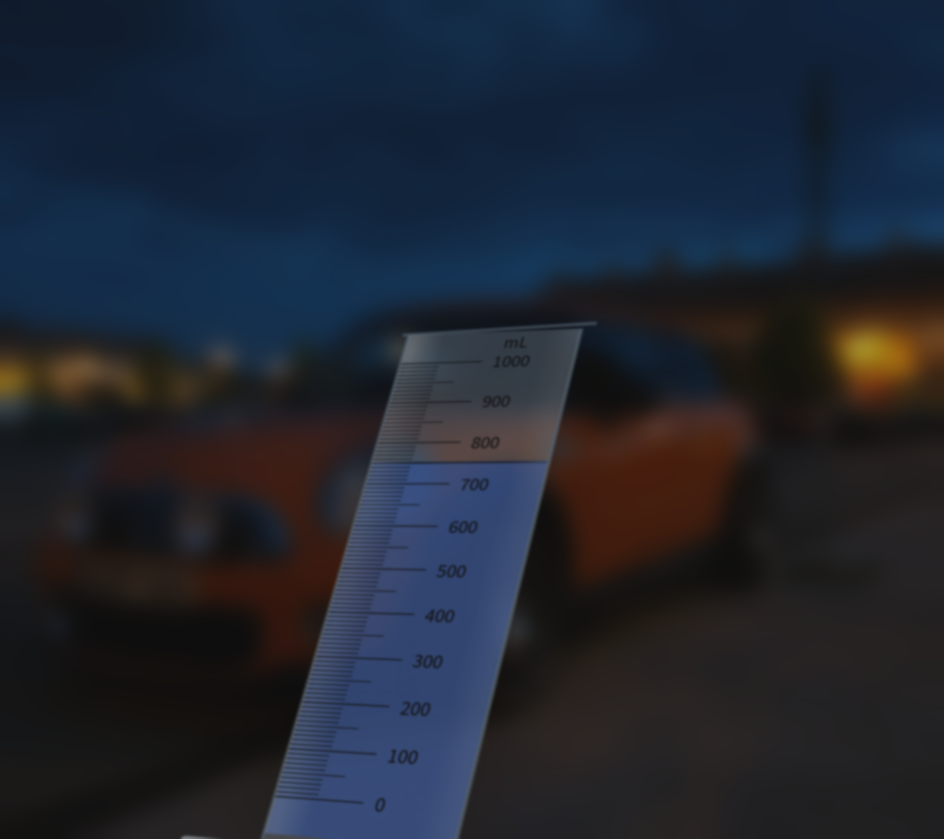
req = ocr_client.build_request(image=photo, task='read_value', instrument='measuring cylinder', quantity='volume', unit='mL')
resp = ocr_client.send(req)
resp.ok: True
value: 750 mL
